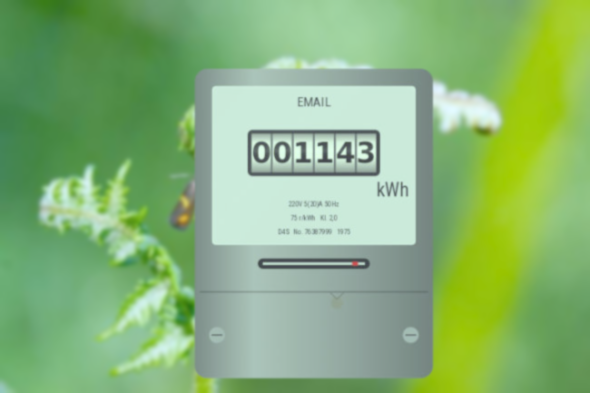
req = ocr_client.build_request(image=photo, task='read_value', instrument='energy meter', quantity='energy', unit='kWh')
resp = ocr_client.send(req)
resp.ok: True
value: 1143 kWh
